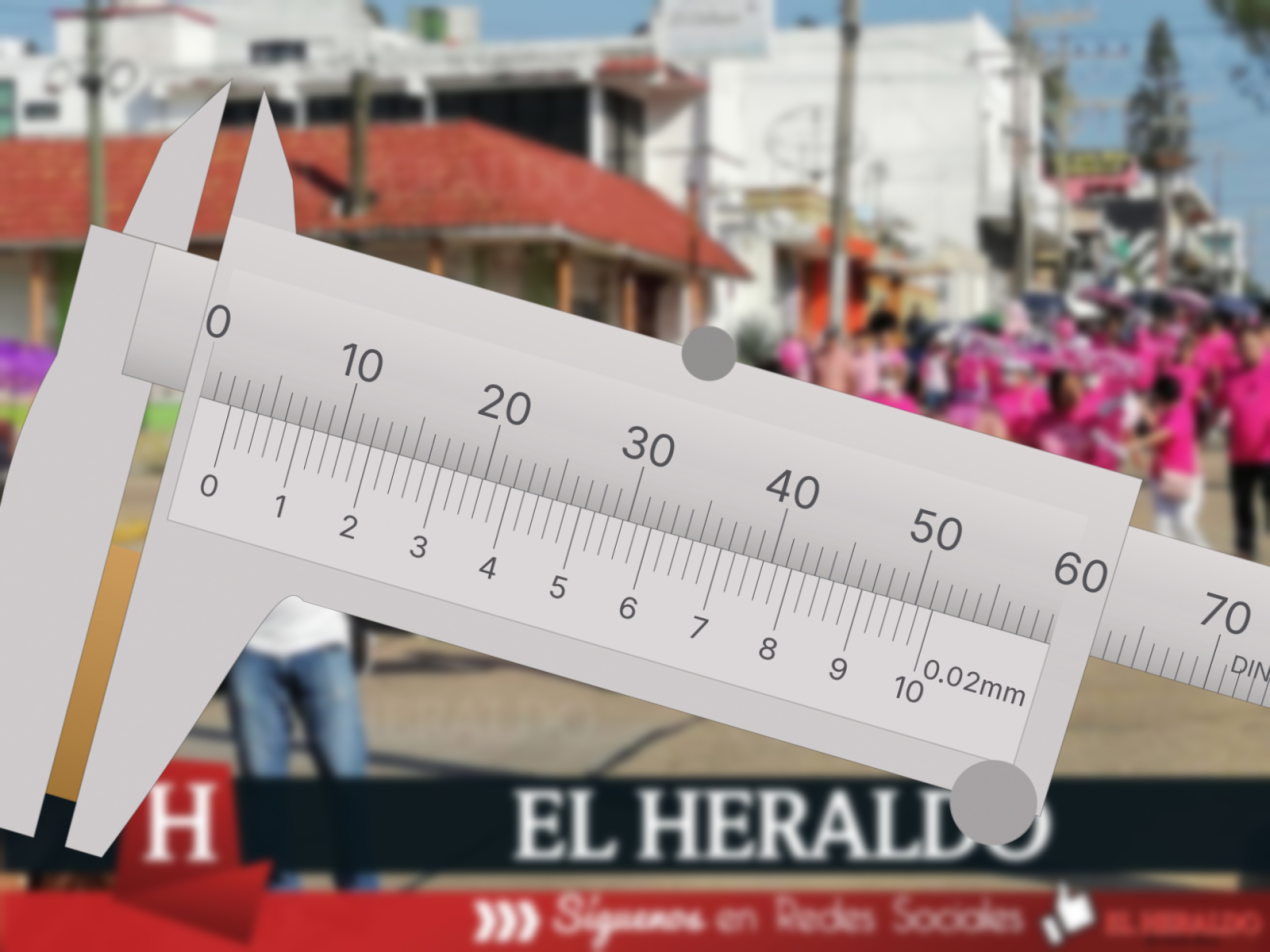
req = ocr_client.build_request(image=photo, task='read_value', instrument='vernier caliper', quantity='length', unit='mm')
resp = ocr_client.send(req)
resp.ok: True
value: 2.2 mm
